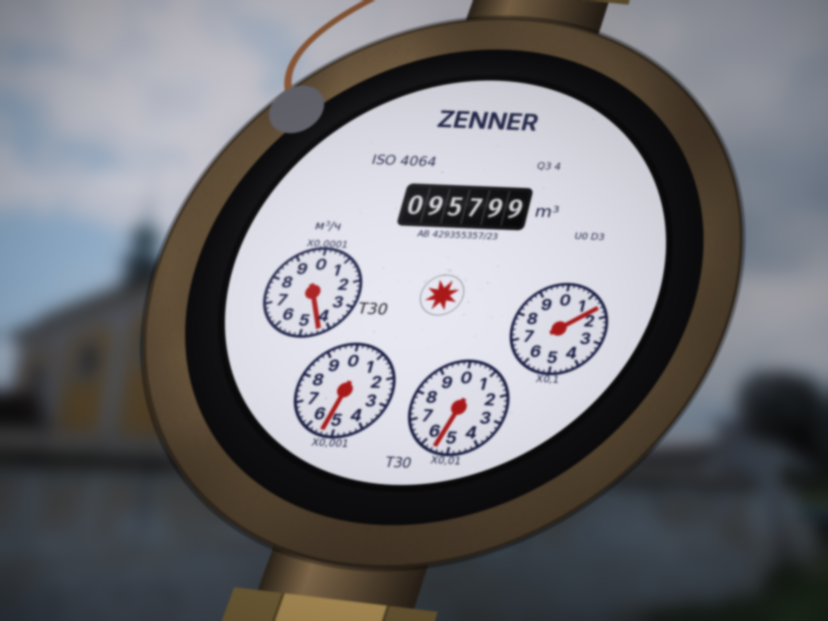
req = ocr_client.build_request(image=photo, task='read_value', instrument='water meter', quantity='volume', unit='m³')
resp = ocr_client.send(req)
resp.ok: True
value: 95799.1554 m³
